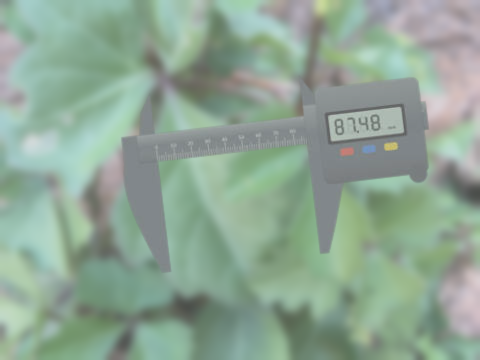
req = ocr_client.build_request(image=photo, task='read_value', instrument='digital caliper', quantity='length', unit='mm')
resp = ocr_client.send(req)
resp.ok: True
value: 87.48 mm
